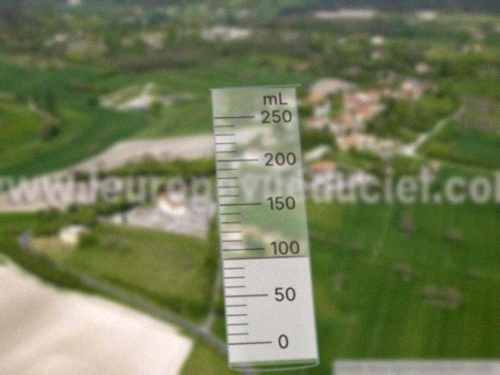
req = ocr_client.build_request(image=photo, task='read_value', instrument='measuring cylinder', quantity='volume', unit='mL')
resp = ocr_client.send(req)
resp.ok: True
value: 90 mL
